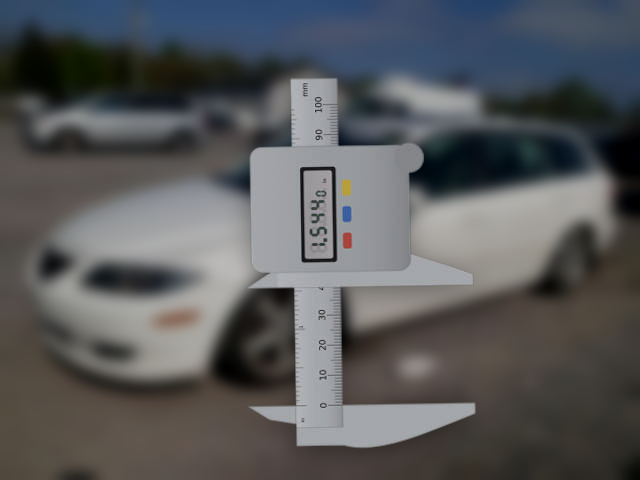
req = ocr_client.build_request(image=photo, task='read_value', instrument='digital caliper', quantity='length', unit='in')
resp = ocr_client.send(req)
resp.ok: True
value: 1.5440 in
